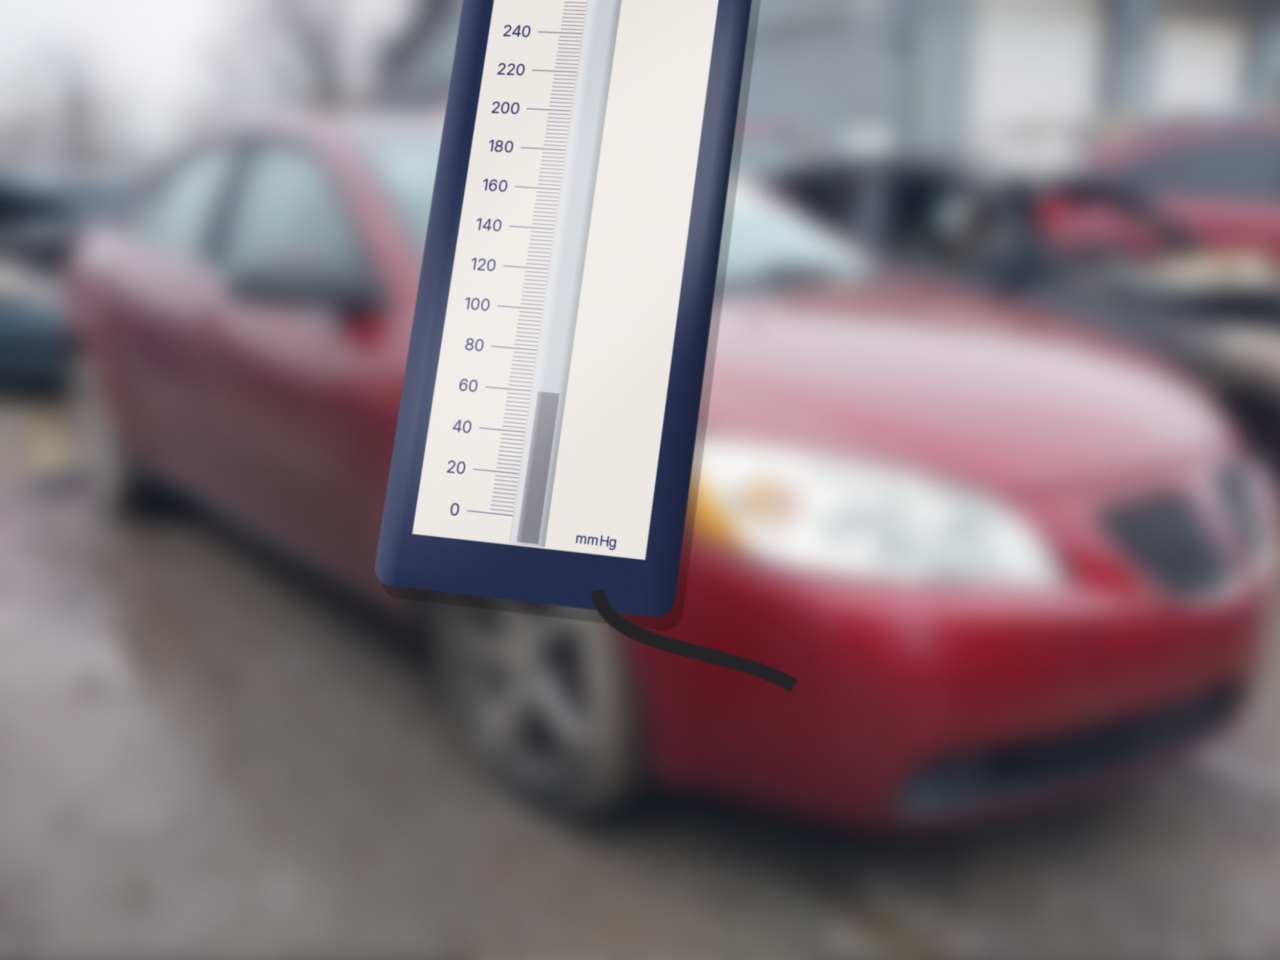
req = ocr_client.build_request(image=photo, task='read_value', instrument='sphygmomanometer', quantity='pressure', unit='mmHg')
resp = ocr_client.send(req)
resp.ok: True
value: 60 mmHg
